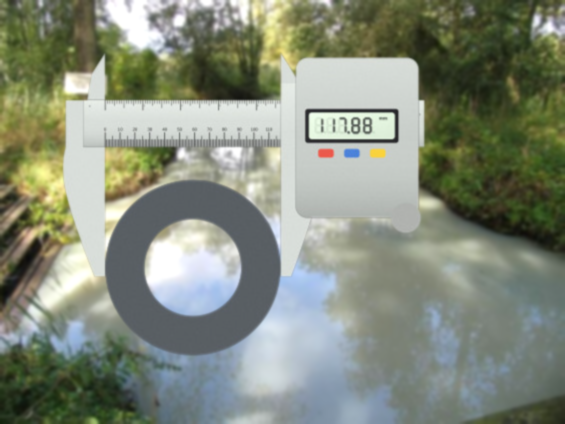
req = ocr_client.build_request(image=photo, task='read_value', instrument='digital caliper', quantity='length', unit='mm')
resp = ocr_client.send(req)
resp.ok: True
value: 117.88 mm
